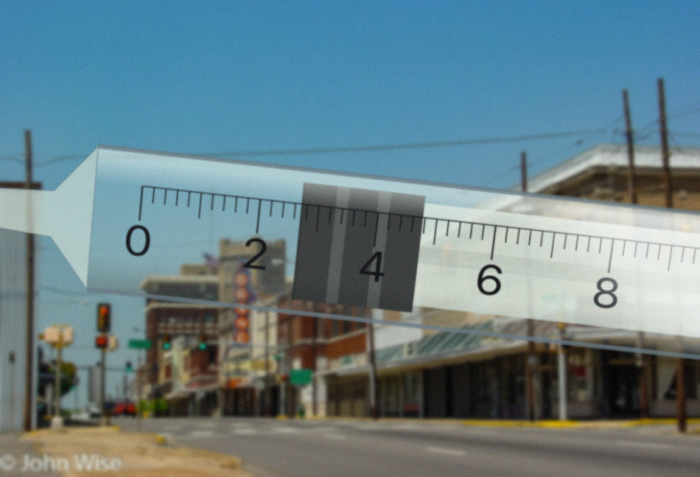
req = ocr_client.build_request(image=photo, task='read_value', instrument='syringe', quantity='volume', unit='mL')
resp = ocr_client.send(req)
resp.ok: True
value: 2.7 mL
